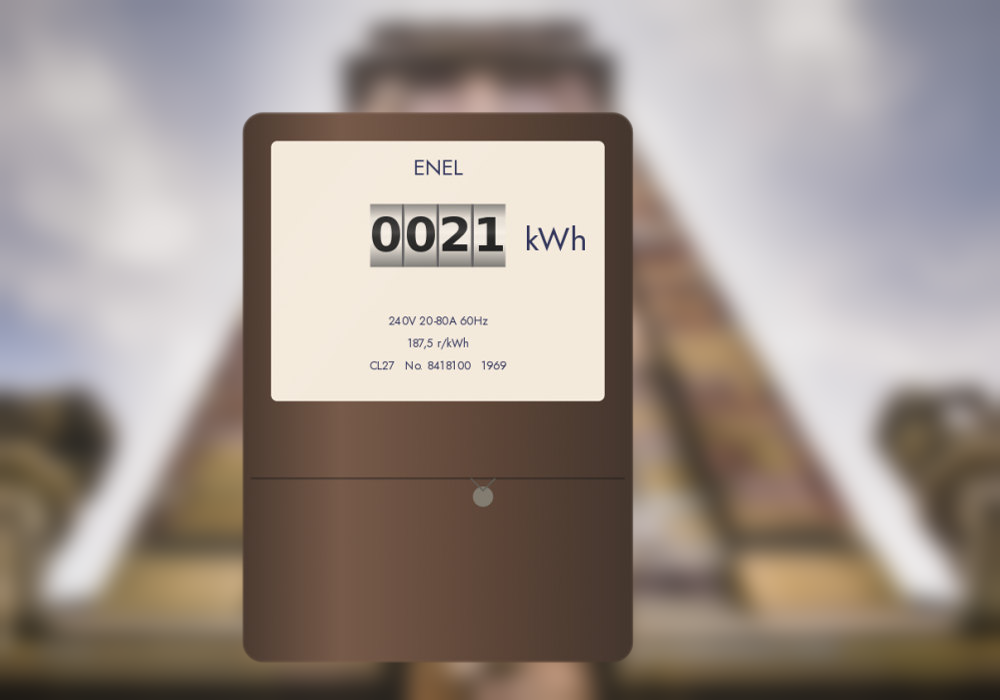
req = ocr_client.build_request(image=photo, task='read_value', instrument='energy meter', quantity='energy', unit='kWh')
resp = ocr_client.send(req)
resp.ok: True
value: 21 kWh
